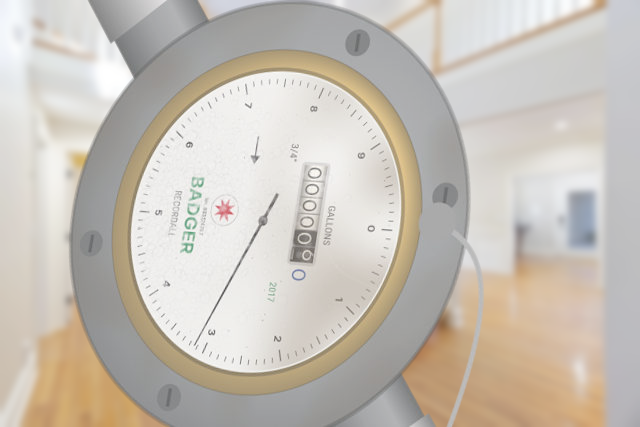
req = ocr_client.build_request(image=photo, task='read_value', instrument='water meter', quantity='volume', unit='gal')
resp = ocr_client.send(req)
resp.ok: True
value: 63.1 gal
